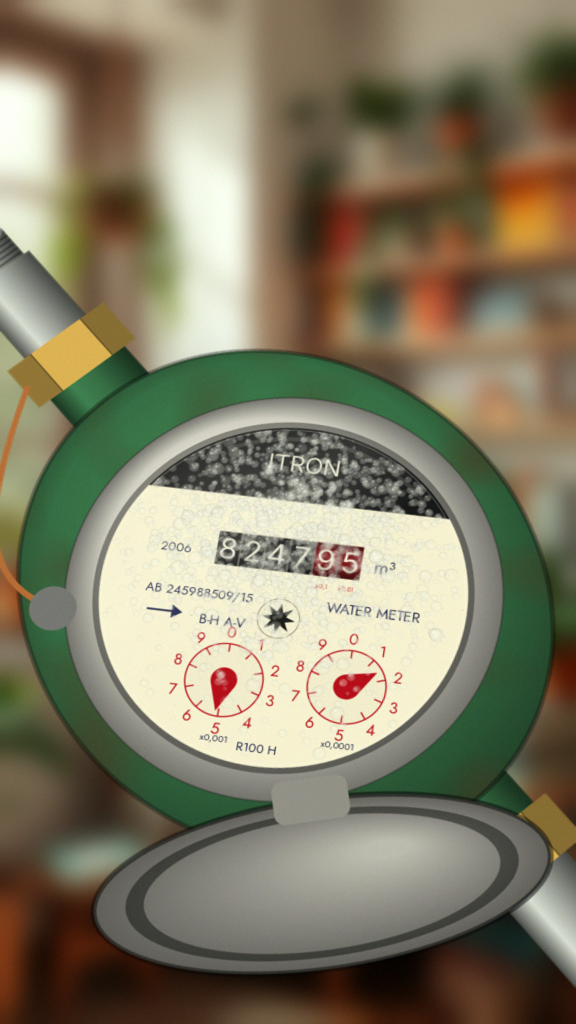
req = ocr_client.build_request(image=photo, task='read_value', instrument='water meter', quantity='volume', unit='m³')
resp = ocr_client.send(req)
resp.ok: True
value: 8247.9551 m³
